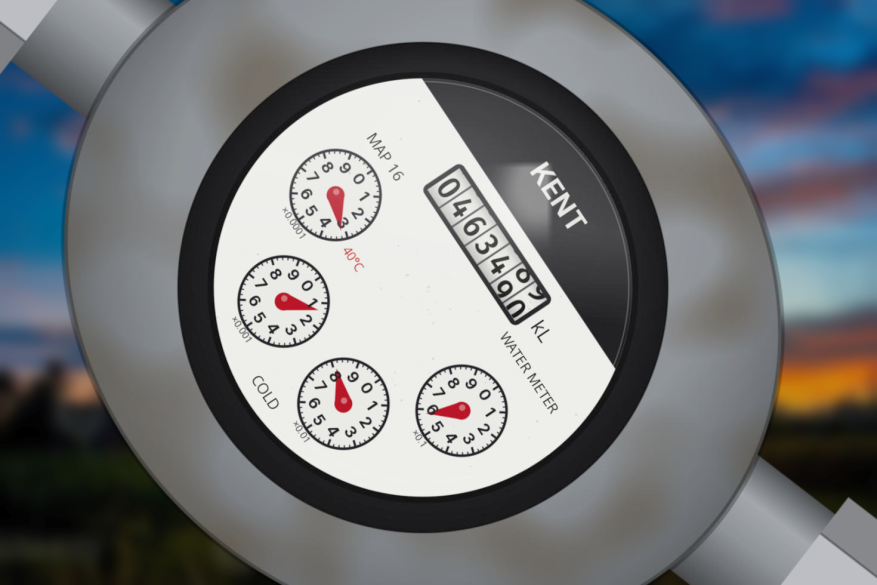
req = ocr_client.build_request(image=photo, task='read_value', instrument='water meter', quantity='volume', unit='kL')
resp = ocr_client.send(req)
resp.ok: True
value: 463489.5813 kL
